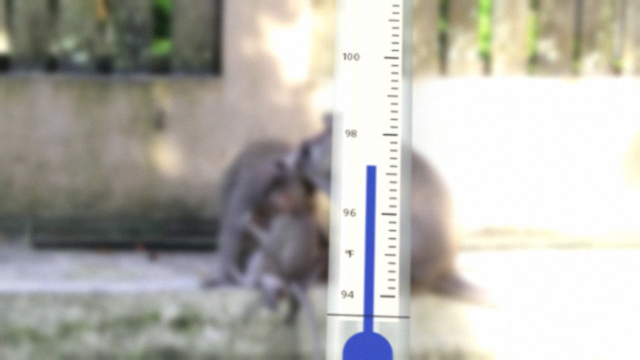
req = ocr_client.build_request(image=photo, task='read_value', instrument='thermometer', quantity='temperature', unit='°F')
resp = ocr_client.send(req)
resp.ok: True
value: 97.2 °F
